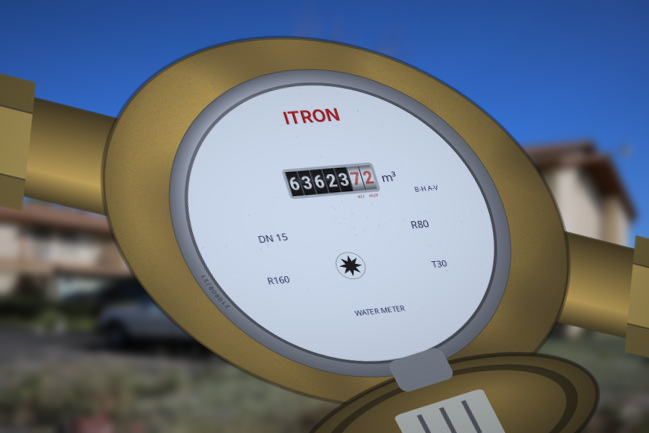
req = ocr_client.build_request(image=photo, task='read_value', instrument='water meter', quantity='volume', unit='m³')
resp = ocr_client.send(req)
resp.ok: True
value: 63623.72 m³
